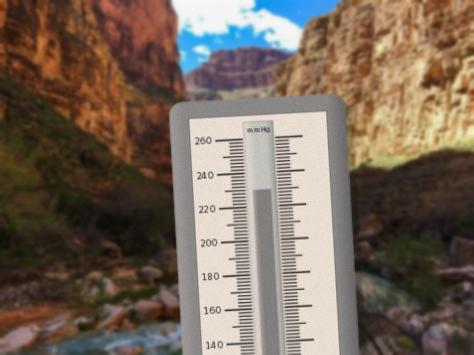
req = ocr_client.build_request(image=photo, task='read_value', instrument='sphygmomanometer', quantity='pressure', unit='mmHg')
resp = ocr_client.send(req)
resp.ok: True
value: 230 mmHg
